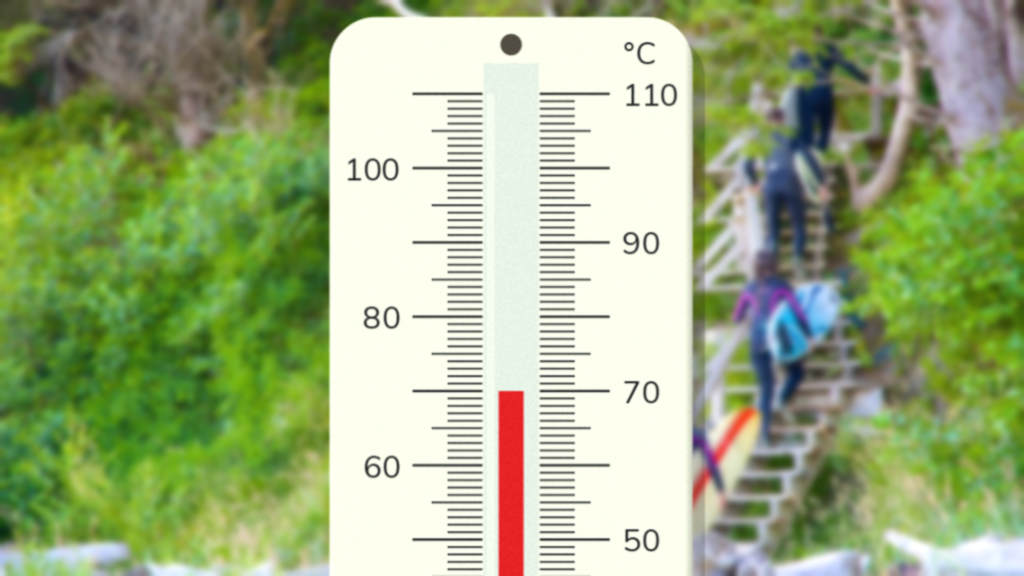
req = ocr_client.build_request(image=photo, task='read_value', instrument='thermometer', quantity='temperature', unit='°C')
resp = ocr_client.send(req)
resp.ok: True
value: 70 °C
